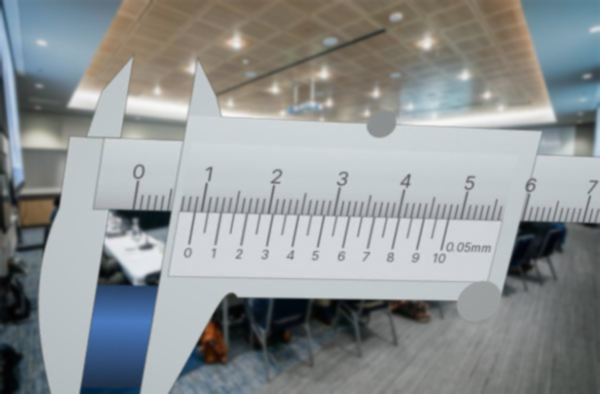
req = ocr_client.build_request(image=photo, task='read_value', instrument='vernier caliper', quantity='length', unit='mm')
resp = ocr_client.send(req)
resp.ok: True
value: 9.0 mm
